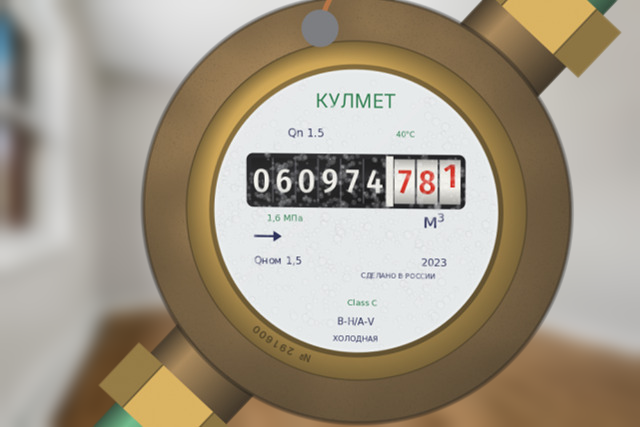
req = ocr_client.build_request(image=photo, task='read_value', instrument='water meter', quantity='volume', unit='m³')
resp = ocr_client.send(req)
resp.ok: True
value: 60974.781 m³
